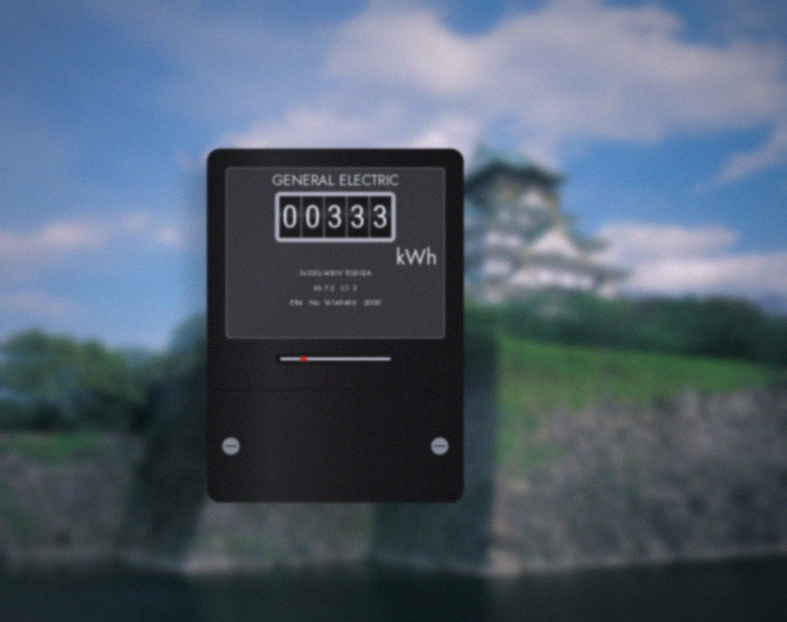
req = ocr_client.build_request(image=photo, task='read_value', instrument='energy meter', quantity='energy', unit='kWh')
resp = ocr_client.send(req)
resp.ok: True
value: 333 kWh
